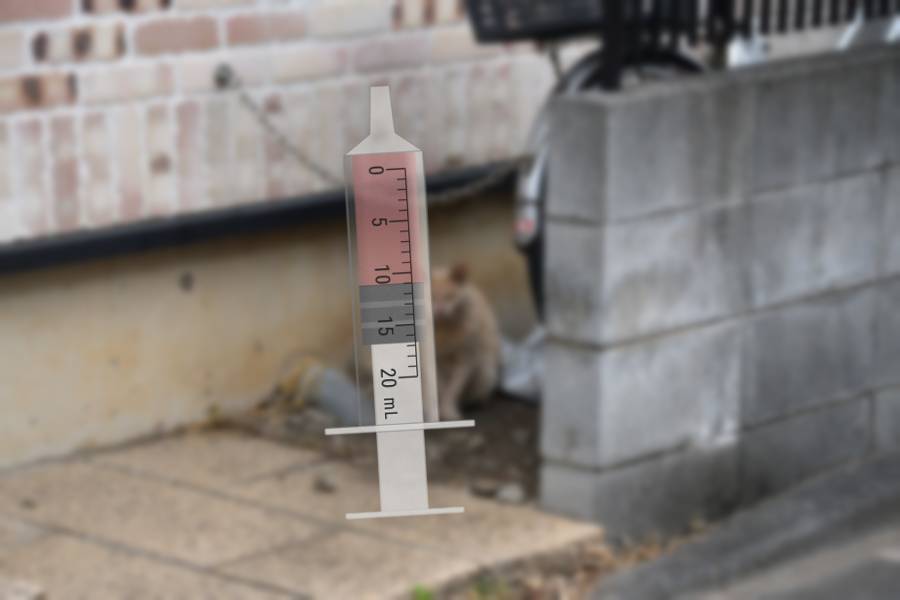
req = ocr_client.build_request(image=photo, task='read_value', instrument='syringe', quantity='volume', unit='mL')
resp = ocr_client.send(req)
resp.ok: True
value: 11 mL
